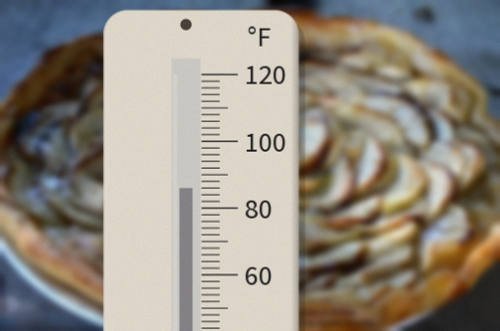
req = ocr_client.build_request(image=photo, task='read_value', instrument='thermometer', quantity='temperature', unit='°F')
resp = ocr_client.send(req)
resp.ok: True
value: 86 °F
